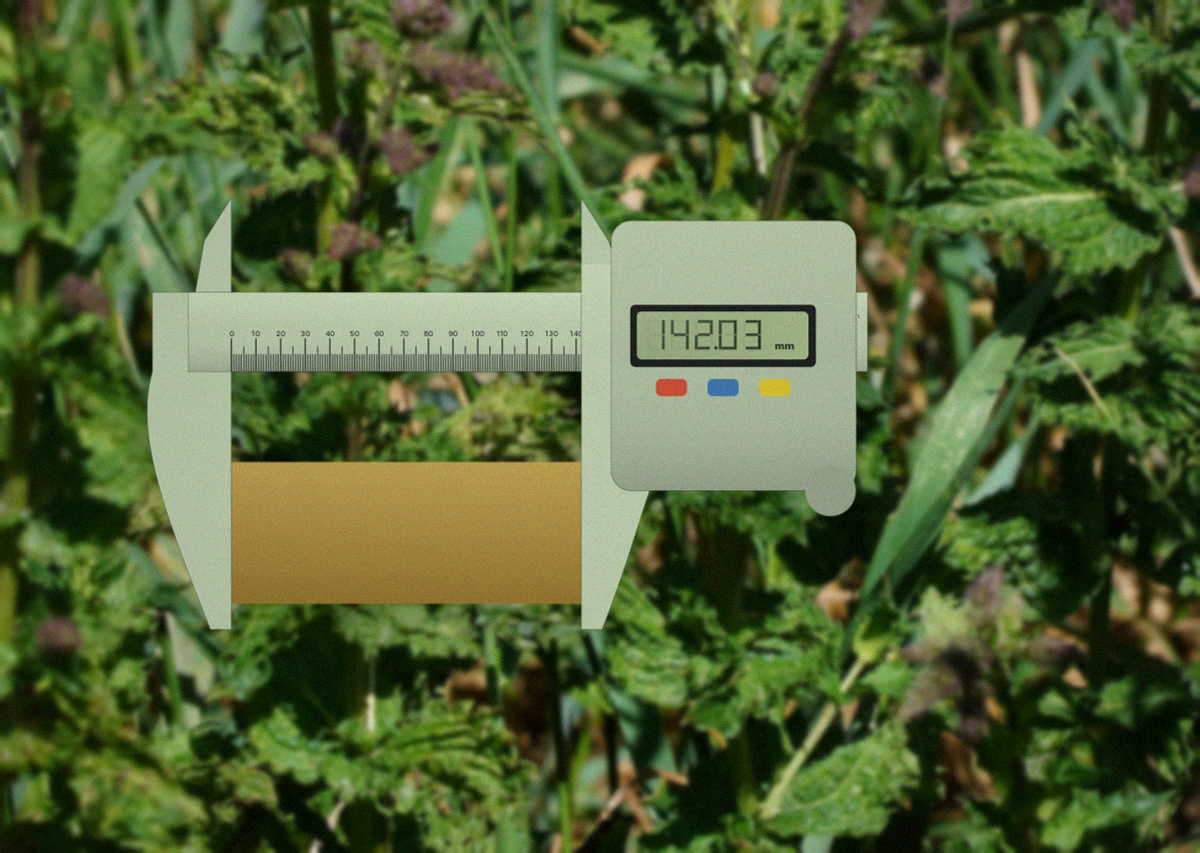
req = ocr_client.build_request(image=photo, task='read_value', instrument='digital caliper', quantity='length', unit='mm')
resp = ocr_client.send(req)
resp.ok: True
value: 142.03 mm
